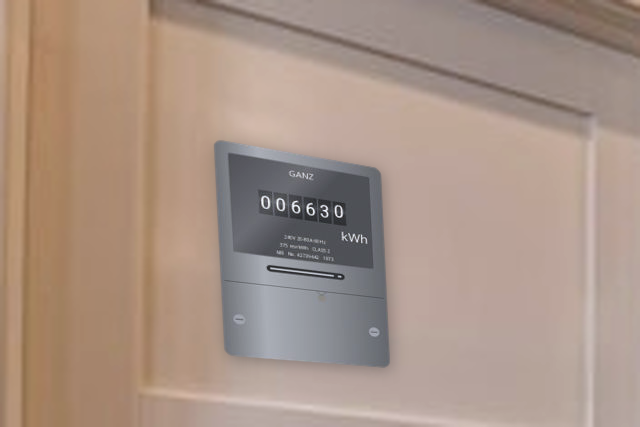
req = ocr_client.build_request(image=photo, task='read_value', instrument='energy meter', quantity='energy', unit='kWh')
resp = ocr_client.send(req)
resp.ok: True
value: 6630 kWh
